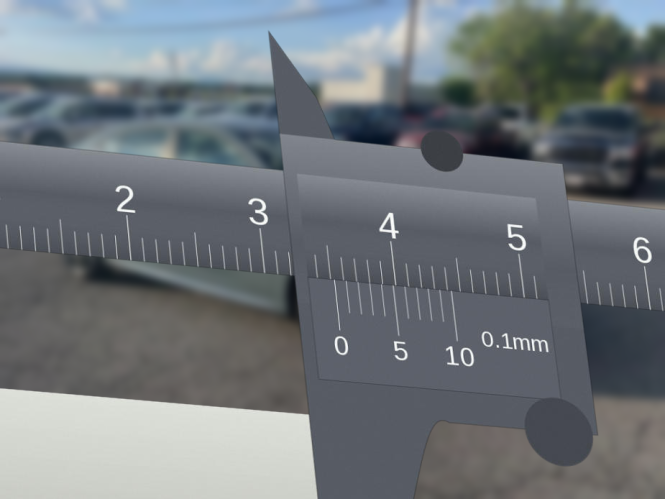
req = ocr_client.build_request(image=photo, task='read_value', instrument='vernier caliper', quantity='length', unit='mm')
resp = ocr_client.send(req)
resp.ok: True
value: 35.3 mm
